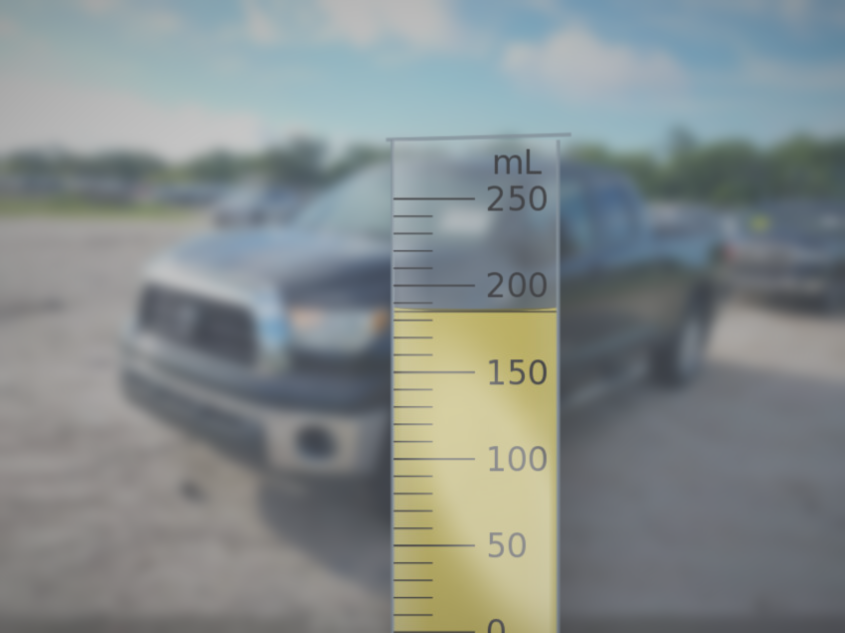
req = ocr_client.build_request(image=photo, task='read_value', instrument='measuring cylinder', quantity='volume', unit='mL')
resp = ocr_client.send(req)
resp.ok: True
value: 185 mL
